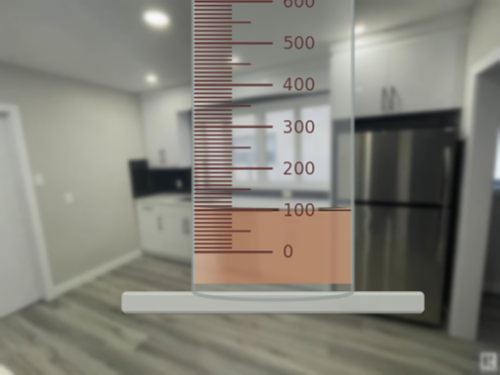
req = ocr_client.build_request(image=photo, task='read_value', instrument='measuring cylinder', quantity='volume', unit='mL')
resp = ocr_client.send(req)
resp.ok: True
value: 100 mL
